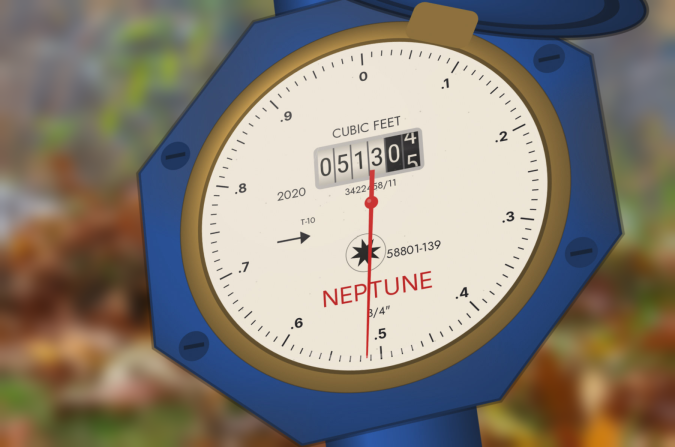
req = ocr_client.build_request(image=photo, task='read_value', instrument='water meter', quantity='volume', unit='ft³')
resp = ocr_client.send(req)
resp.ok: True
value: 51304.51 ft³
